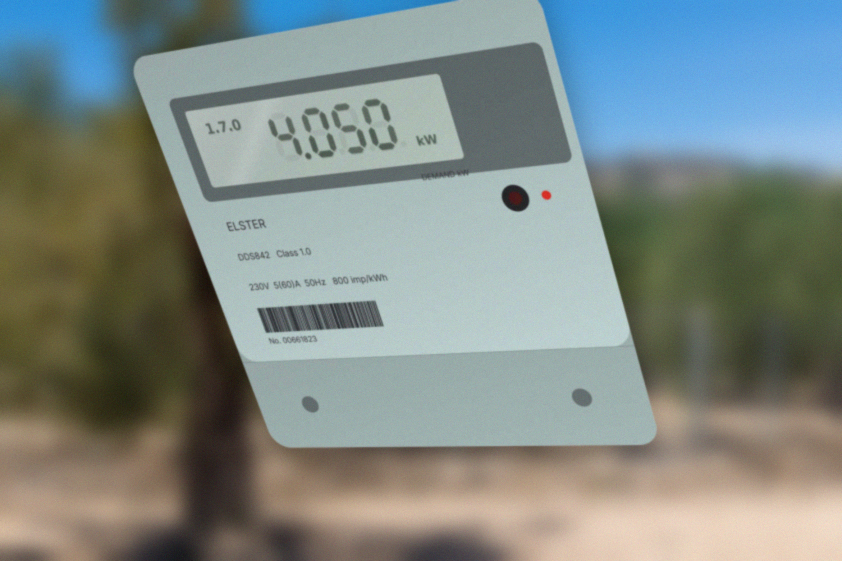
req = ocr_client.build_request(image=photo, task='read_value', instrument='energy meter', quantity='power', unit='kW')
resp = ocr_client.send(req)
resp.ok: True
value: 4.050 kW
